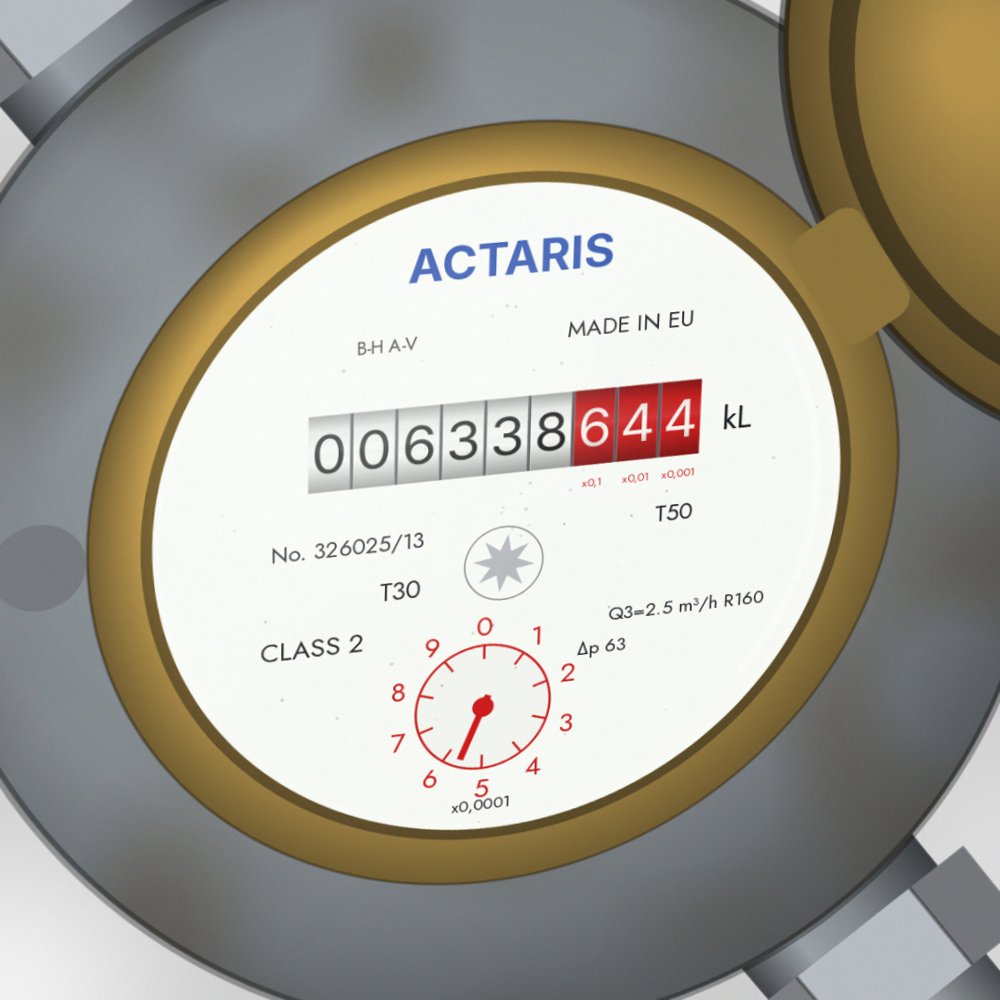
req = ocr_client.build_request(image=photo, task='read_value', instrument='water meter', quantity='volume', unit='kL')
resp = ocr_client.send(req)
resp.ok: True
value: 6338.6445 kL
